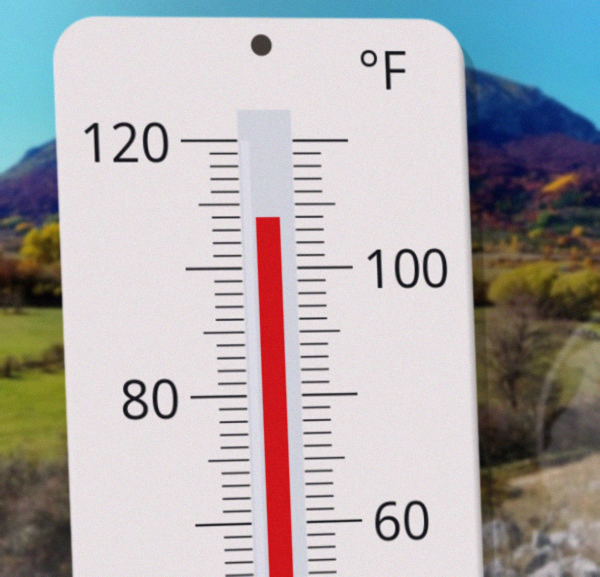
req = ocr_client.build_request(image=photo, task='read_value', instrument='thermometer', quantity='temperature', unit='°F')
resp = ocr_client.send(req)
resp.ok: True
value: 108 °F
